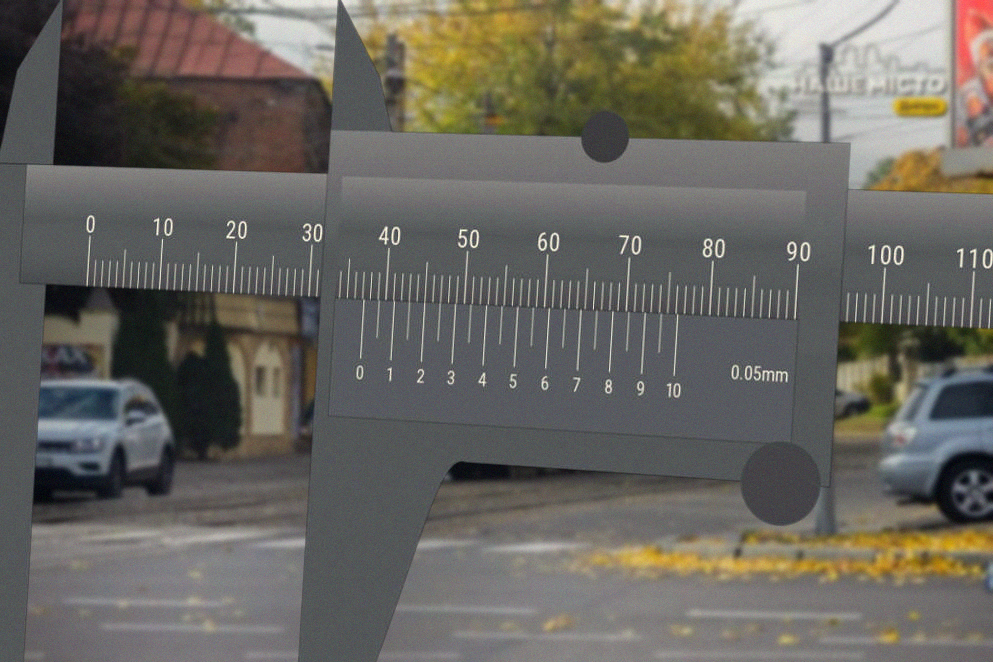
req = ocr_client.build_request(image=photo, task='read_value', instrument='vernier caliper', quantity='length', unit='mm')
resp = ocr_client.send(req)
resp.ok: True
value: 37.2 mm
